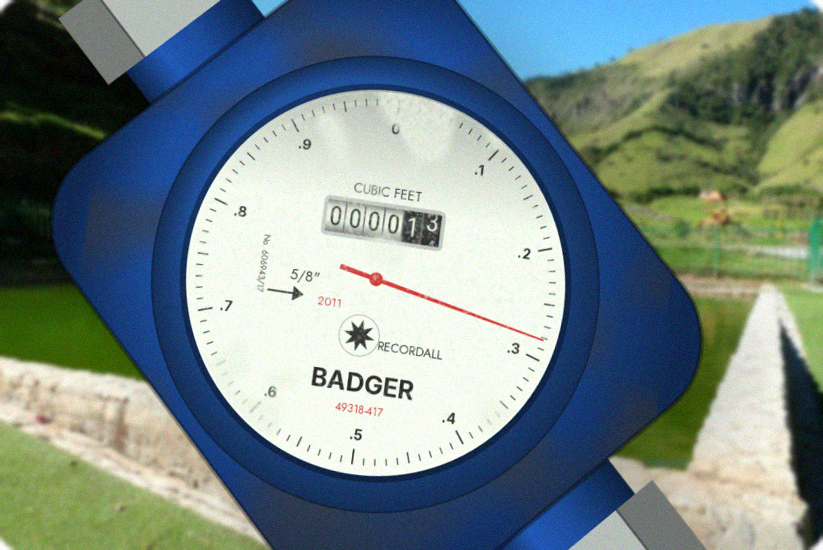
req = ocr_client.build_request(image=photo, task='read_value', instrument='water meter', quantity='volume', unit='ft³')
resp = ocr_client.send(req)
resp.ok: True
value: 13.28 ft³
